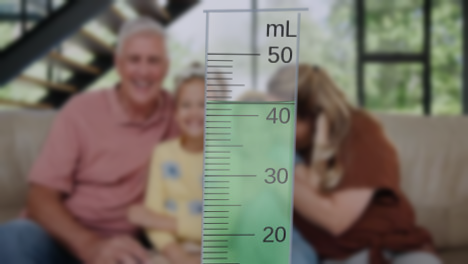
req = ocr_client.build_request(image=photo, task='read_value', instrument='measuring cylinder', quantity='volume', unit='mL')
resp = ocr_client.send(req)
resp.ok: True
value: 42 mL
